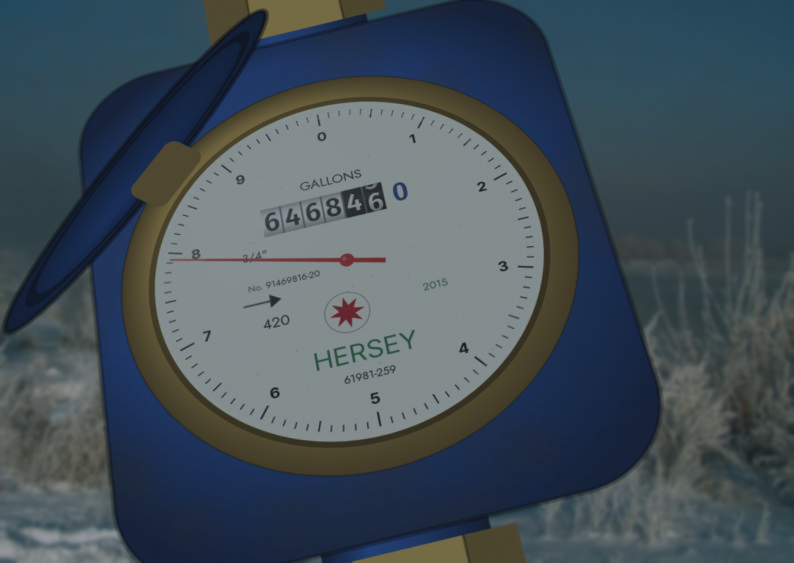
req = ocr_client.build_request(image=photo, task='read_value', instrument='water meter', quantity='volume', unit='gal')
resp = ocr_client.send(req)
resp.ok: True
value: 6468457.9 gal
